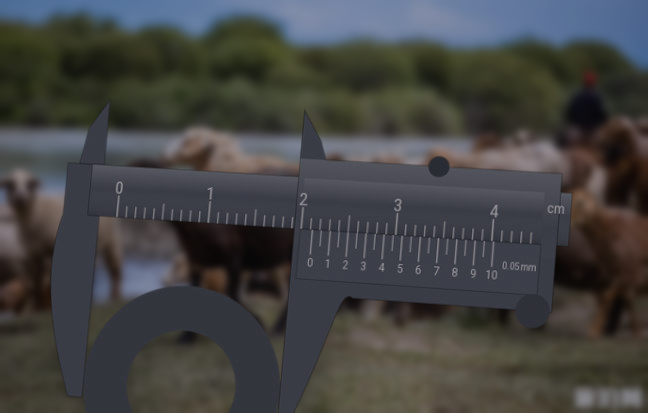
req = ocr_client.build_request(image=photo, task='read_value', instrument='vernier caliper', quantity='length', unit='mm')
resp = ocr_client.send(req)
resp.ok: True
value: 21.2 mm
